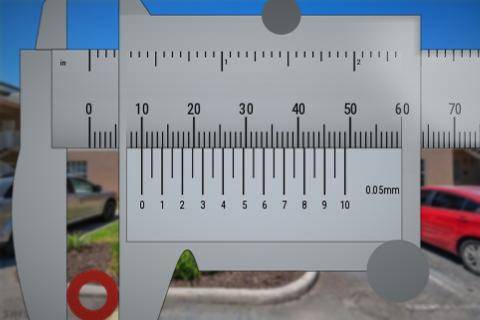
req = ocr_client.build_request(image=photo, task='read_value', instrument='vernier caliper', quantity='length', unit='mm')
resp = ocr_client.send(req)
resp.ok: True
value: 10.0 mm
